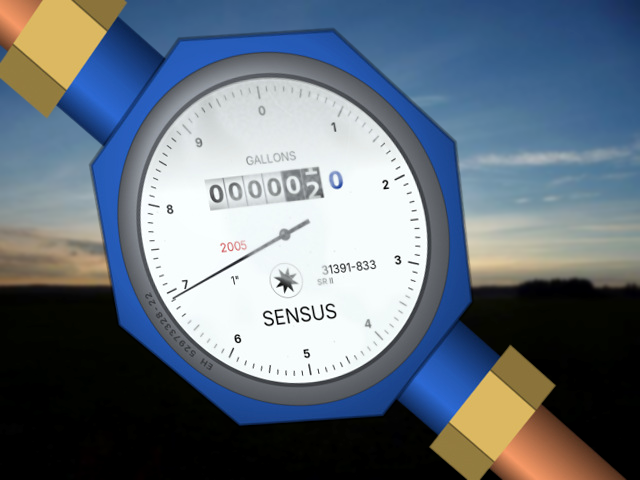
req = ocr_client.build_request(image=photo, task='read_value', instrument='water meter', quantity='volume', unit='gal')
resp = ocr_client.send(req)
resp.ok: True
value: 16.9 gal
